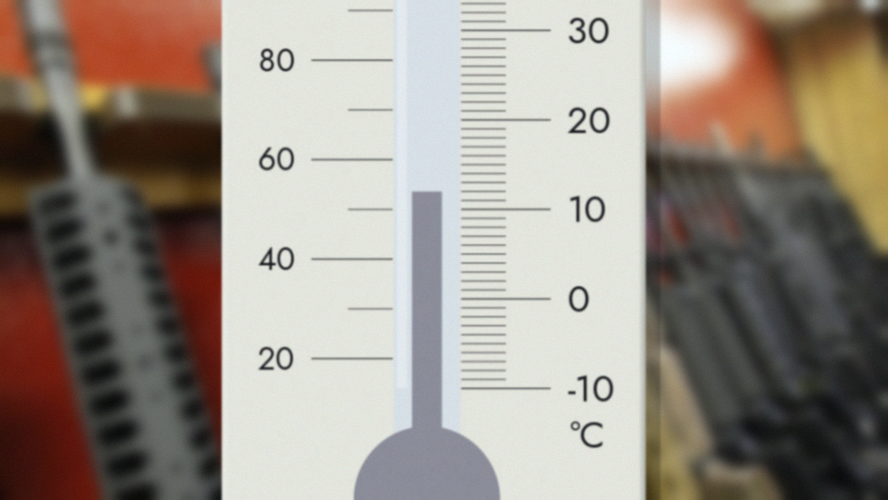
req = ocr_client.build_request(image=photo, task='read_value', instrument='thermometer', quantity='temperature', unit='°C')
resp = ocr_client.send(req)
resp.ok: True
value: 12 °C
